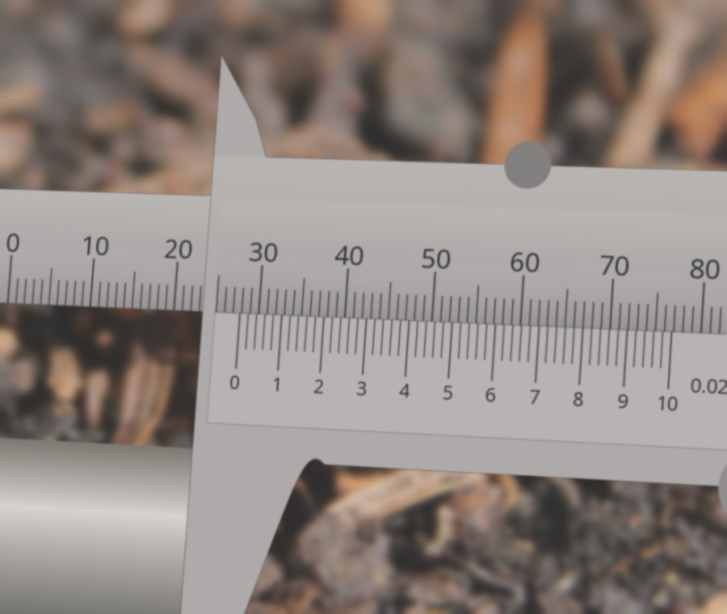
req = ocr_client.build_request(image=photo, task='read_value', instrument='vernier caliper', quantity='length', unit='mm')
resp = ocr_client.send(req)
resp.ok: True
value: 27.8 mm
